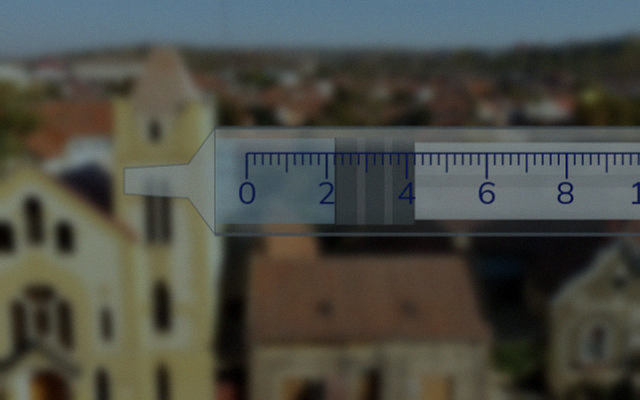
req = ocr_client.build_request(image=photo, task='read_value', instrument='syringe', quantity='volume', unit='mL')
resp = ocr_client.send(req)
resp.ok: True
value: 2.2 mL
